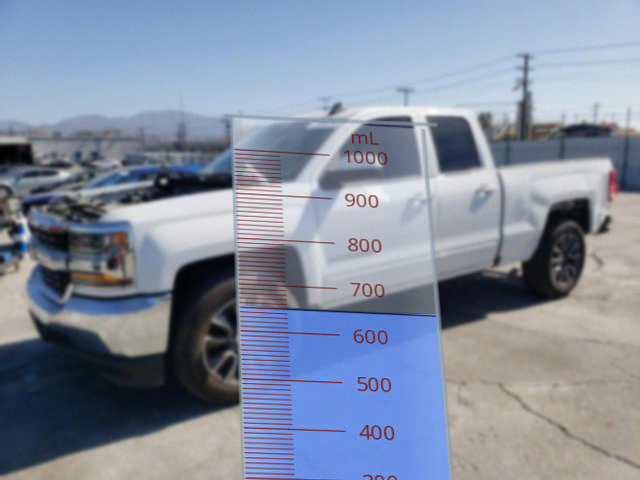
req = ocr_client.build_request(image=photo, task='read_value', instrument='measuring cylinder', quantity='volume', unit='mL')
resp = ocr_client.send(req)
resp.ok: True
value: 650 mL
